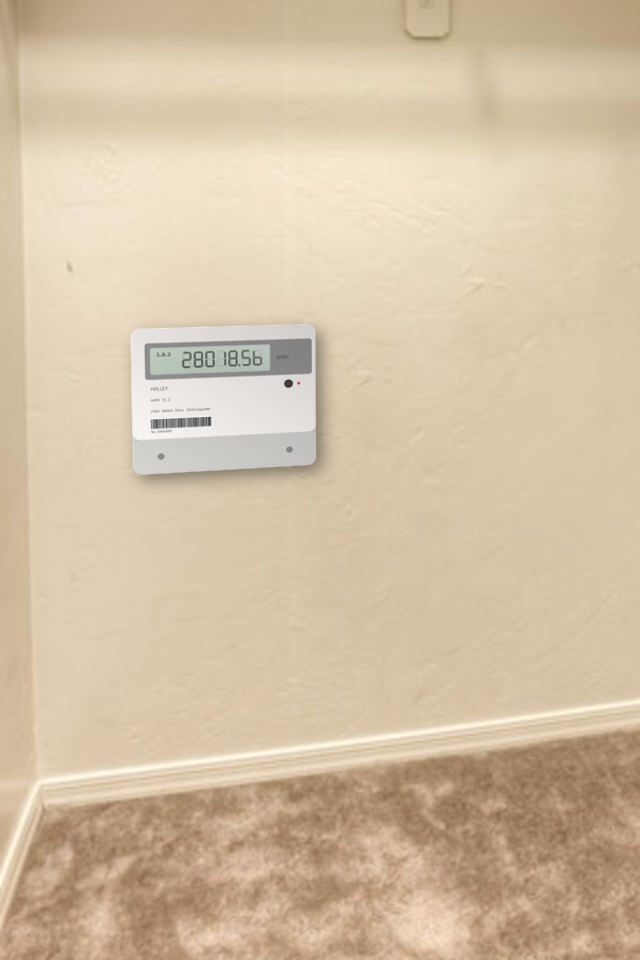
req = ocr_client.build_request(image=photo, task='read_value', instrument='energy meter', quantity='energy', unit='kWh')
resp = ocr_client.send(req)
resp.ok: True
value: 28018.56 kWh
